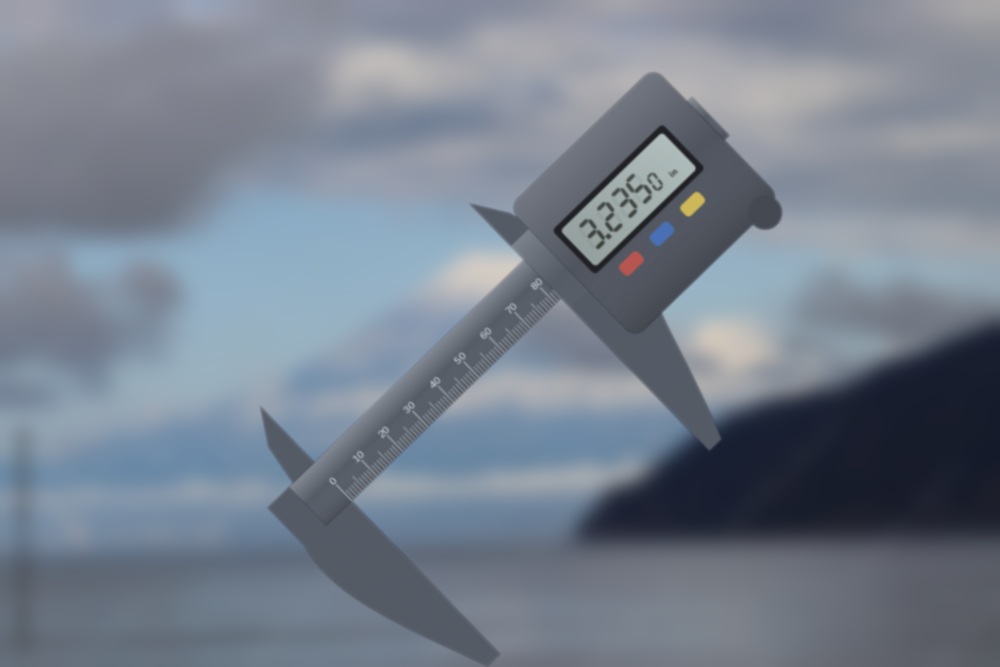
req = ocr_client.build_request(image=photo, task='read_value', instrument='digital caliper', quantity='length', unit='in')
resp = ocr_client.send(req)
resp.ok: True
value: 3.2350 in
